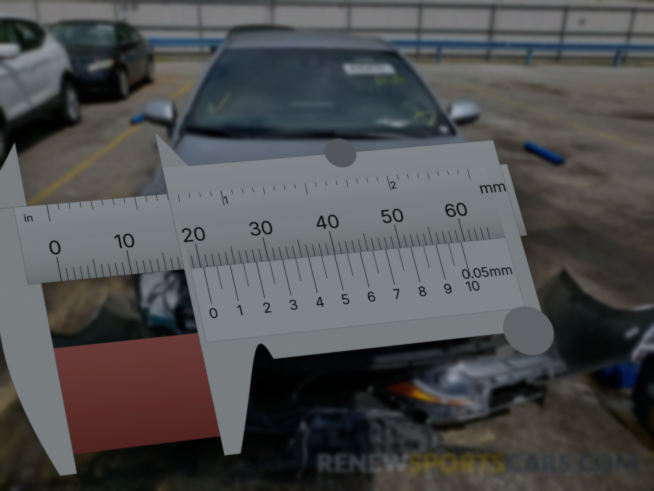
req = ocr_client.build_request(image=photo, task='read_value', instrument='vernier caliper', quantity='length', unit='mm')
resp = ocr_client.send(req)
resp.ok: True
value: 20.4 mm
